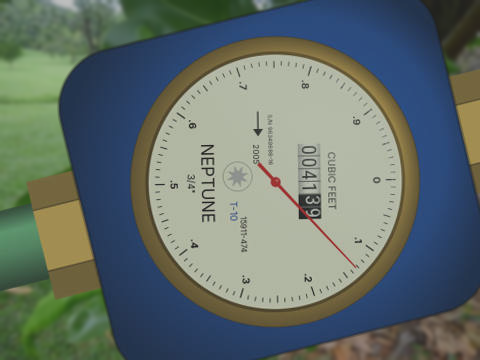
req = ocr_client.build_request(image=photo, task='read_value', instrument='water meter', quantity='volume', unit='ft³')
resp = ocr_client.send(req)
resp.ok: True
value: 4139.13 ft³
